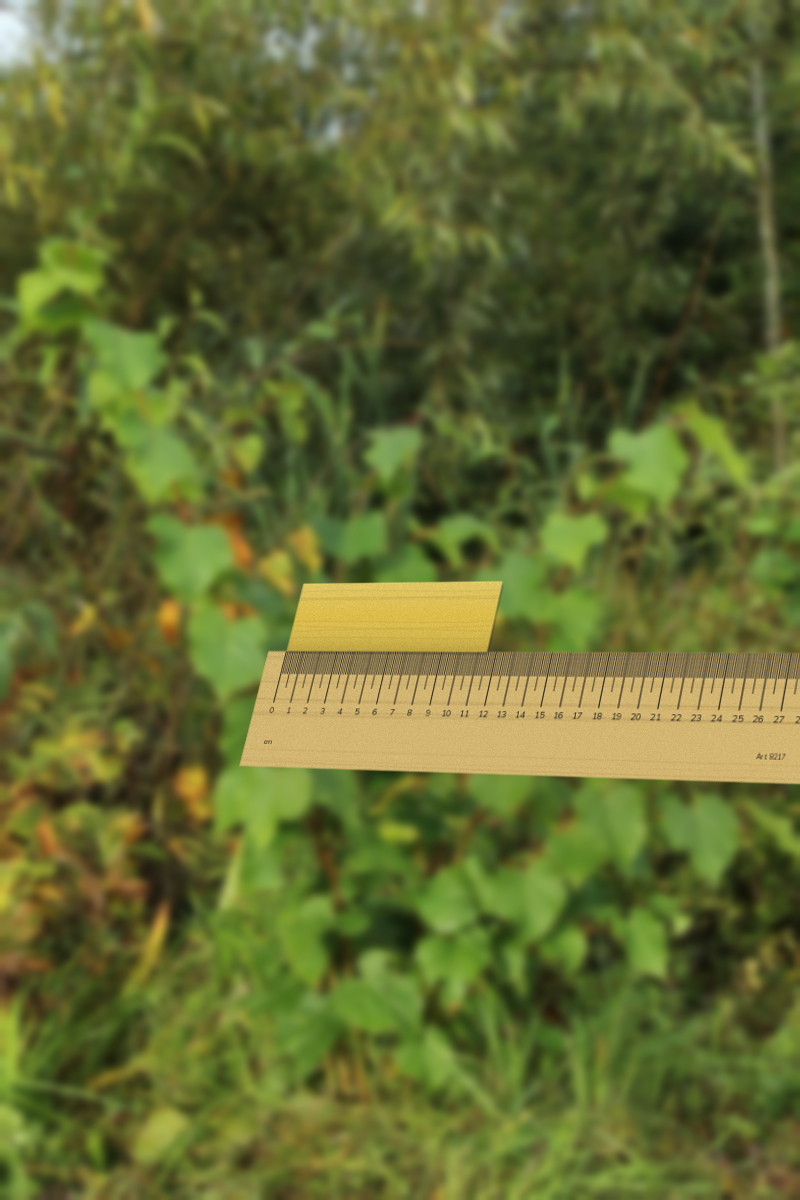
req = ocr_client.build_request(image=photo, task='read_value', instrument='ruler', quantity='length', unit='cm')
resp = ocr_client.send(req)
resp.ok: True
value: 11.5 cm
